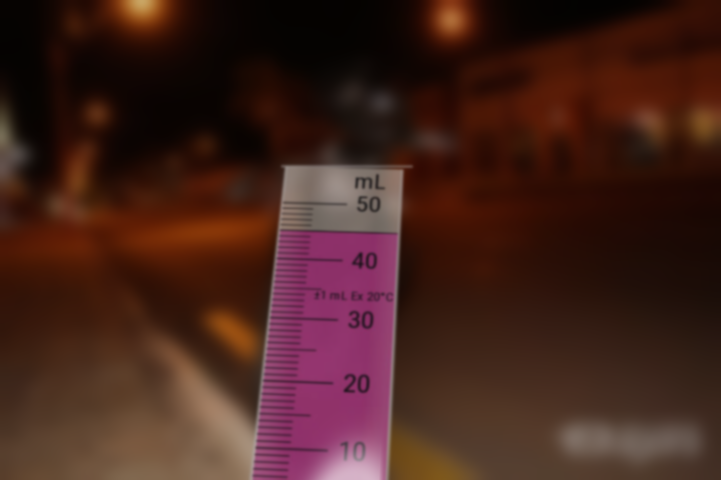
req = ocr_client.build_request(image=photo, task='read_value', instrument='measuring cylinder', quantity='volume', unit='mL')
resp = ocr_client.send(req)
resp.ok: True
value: 45 mL
